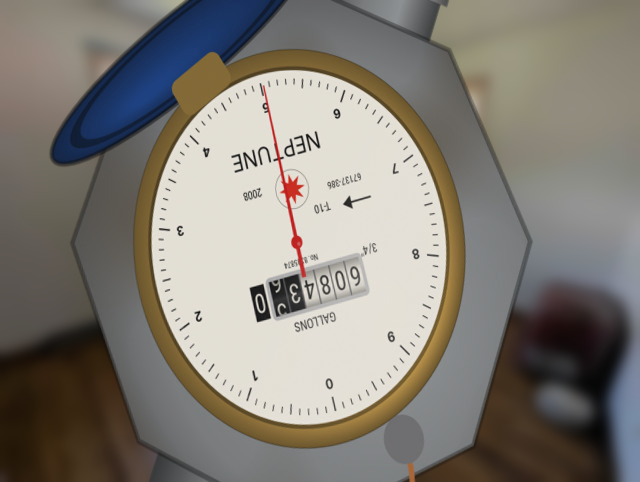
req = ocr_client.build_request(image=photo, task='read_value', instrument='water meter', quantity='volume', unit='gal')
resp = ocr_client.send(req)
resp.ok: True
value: 6084355.0 gal
